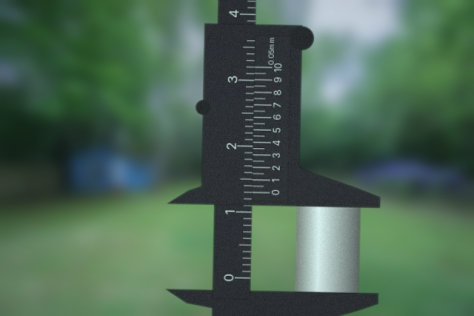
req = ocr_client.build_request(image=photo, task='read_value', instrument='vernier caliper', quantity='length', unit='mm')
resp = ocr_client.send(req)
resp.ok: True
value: 13.0 mm
